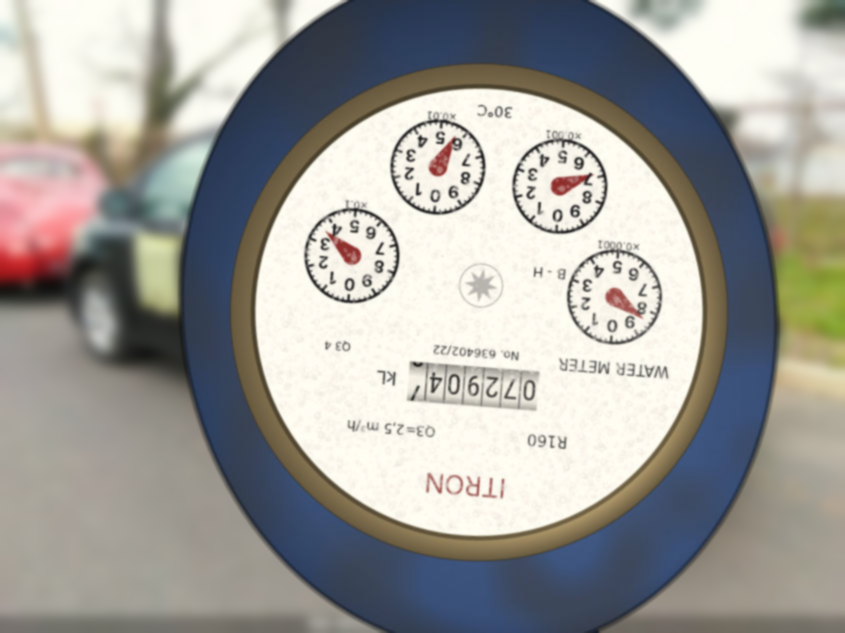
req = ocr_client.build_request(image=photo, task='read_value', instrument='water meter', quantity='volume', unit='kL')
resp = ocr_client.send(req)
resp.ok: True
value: 729047.3568 kL
